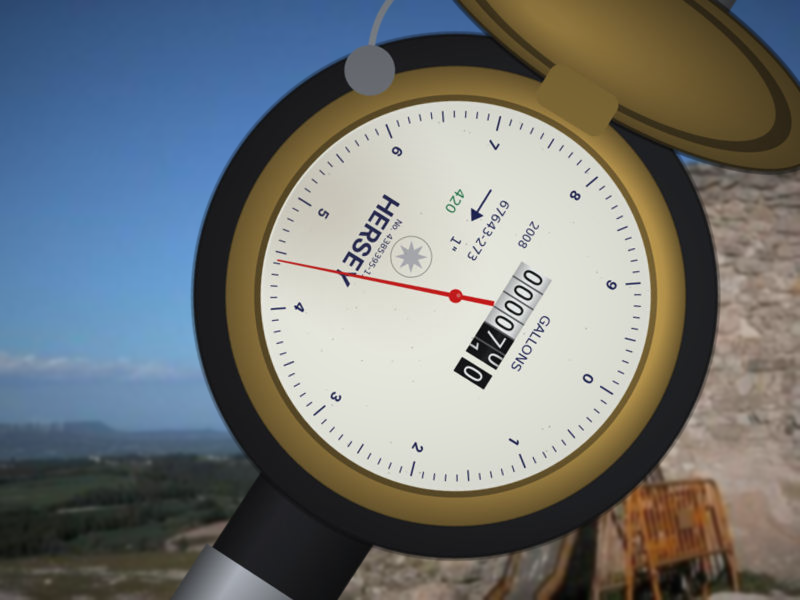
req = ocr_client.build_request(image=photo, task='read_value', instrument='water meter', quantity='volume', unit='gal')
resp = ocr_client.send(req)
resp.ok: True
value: 704.4 gal
